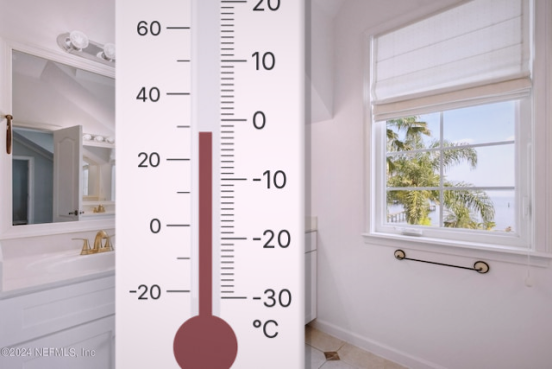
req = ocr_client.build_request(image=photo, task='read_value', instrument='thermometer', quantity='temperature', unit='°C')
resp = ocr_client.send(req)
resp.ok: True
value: -2 °C
